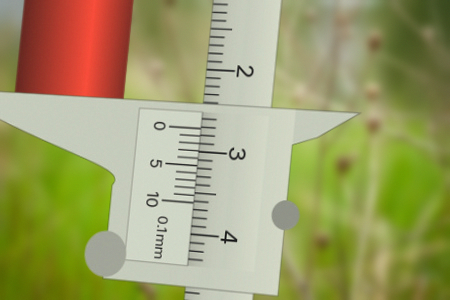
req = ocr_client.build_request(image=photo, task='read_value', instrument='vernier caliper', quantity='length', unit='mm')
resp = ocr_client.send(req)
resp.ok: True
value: 27.2 mm
